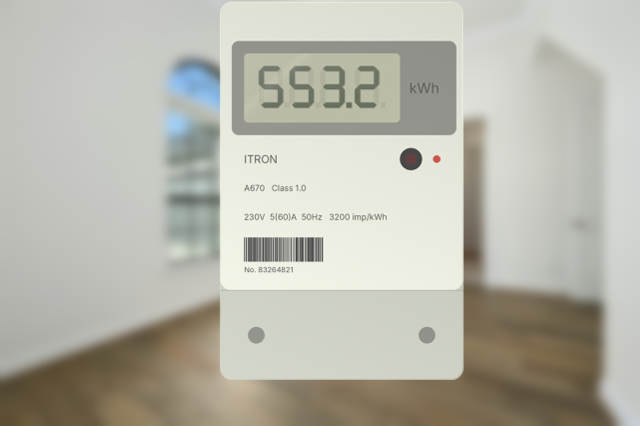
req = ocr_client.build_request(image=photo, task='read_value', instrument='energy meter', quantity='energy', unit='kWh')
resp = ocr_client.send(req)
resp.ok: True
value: 553.2 kWh
